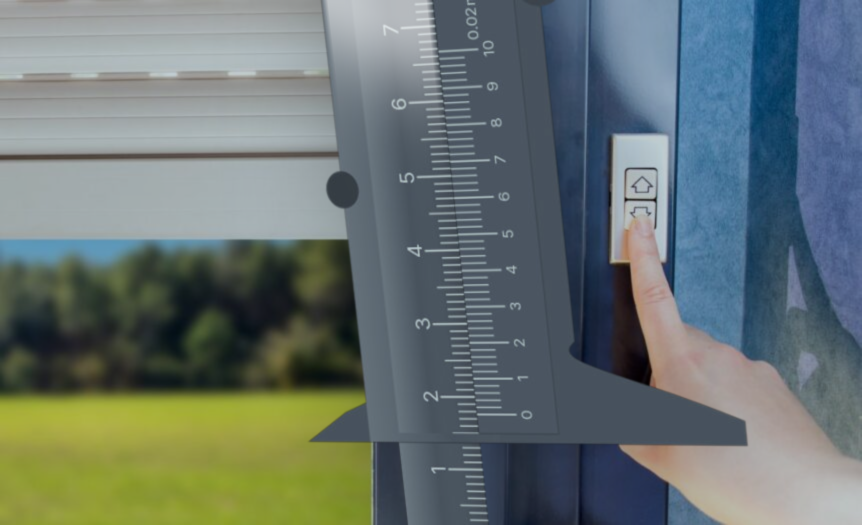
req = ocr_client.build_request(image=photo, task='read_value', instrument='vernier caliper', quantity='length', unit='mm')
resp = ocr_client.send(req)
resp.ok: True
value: 17.6 mm
